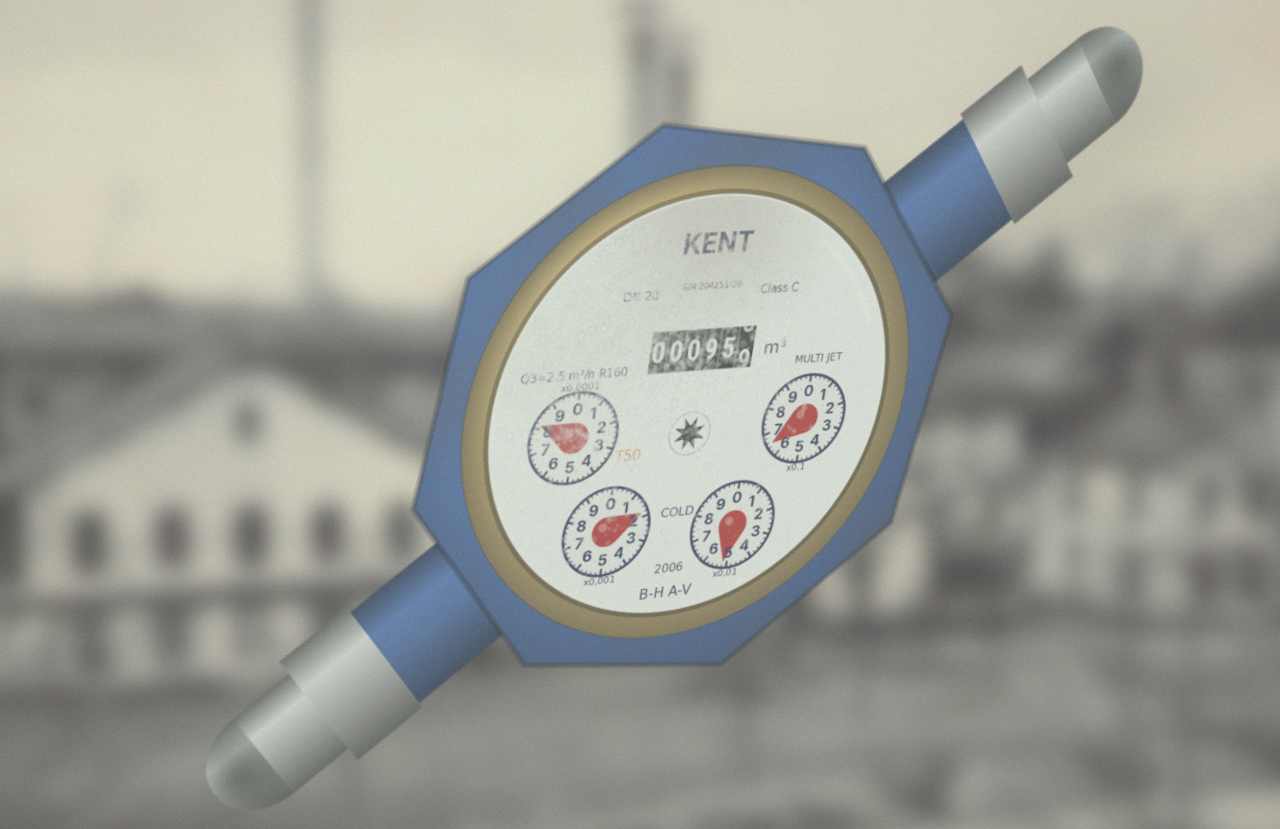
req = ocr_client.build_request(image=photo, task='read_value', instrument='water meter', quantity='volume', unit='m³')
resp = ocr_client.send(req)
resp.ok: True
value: 958.6518 m³
